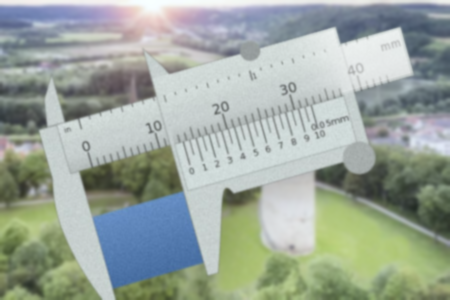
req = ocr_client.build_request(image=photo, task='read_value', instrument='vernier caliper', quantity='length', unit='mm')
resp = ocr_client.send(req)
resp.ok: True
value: 13.5 mm
